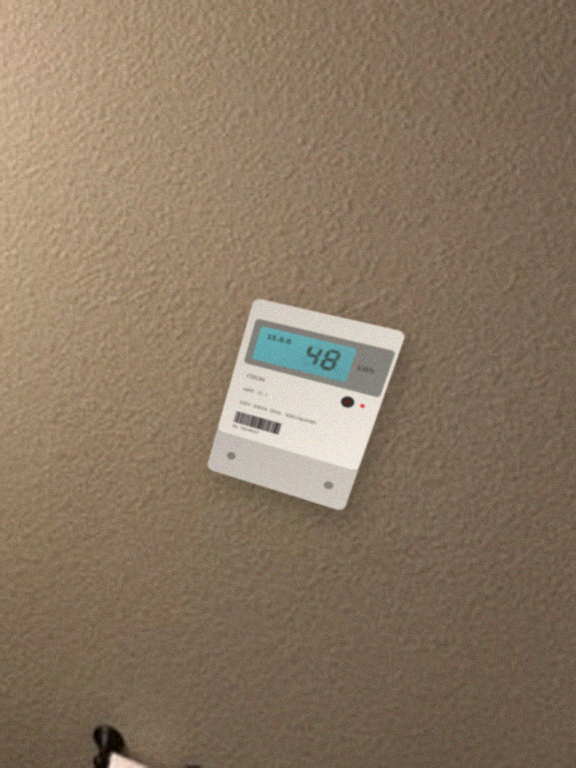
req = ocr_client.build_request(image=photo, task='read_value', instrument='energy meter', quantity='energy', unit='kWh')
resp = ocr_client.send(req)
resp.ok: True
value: 48 kWh
